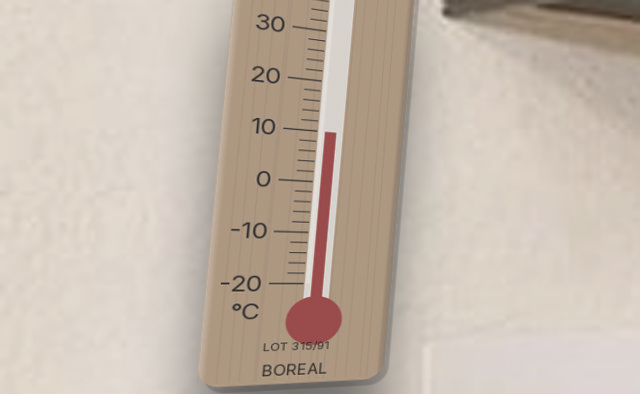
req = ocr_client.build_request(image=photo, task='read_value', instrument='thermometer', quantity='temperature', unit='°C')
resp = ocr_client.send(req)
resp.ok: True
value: 10 °C
